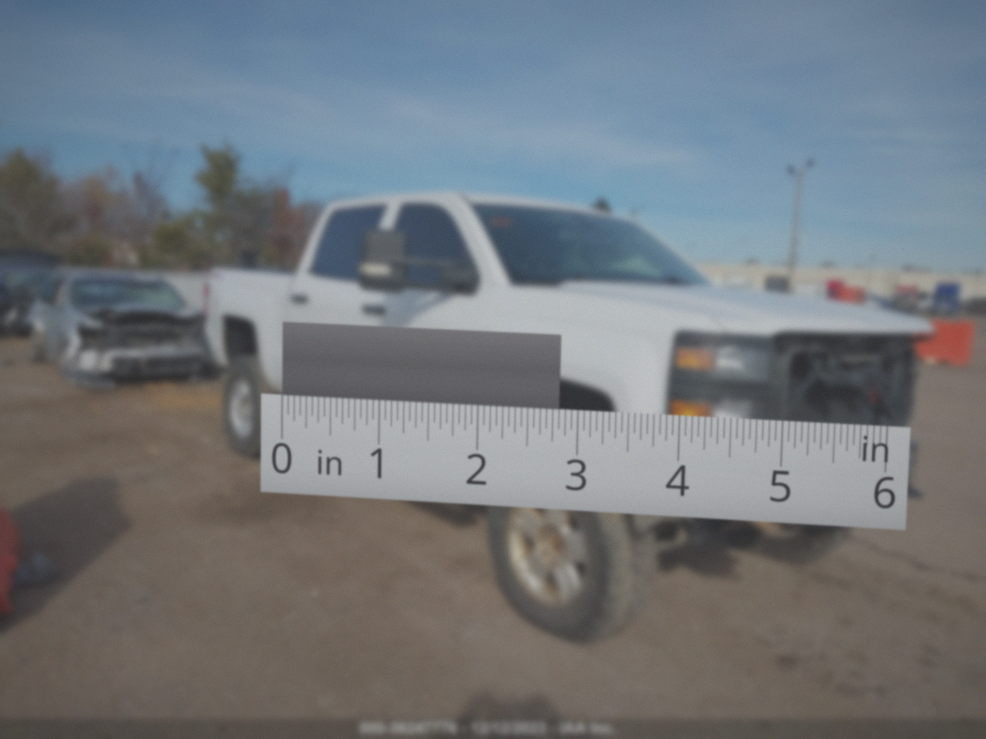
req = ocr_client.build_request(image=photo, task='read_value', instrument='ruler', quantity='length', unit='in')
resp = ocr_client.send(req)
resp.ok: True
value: 2.8125 in
